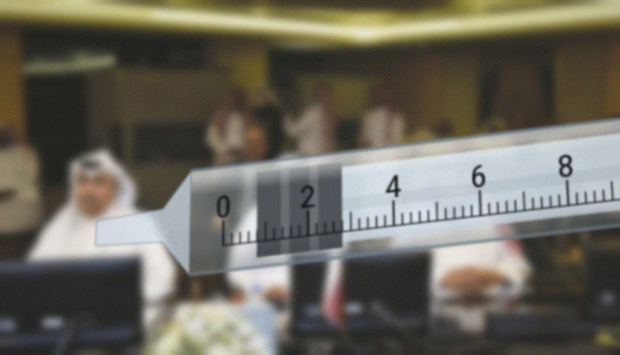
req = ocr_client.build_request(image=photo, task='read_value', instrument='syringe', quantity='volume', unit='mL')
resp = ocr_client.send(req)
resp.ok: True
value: 0.8 mL
